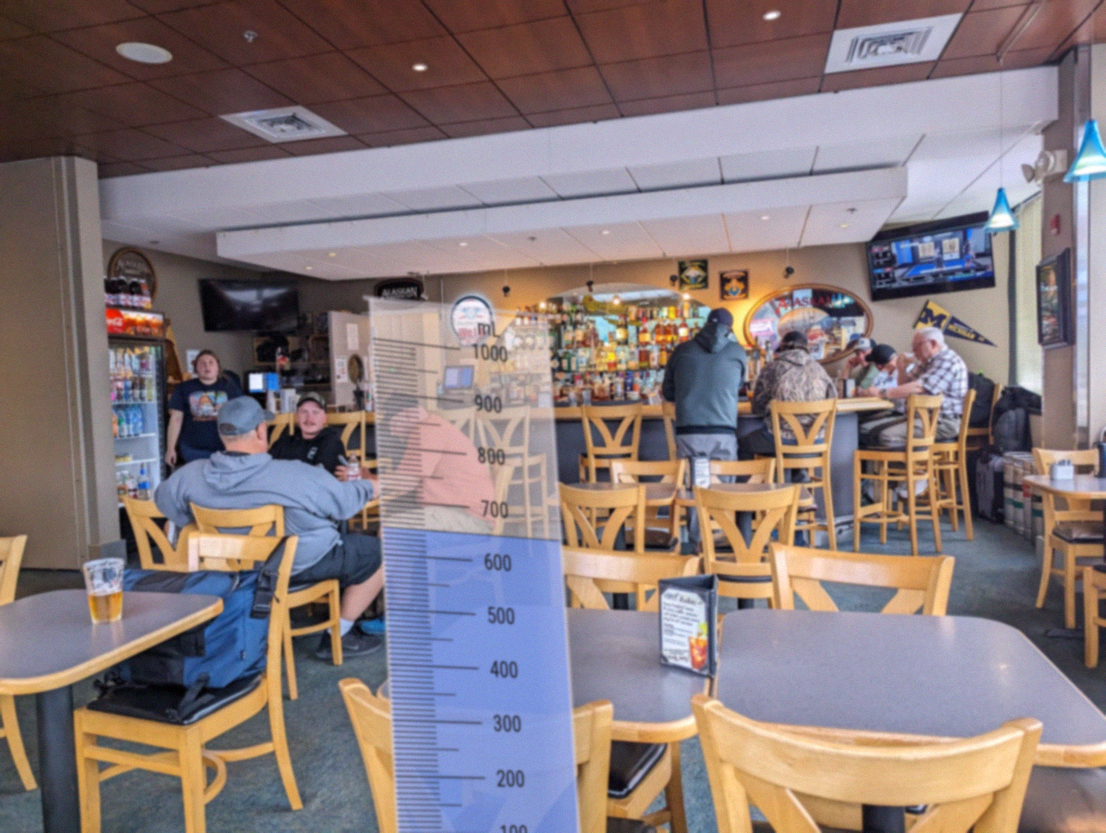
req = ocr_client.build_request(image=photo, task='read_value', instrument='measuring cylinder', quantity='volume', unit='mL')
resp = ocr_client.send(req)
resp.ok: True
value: 650 mL
